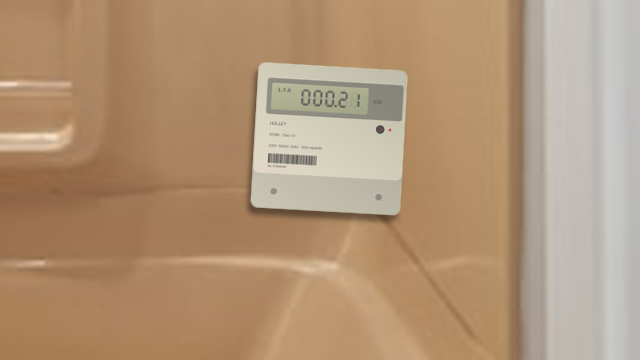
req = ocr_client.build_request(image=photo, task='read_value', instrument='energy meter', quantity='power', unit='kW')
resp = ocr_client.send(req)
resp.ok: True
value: 0.21 kW
